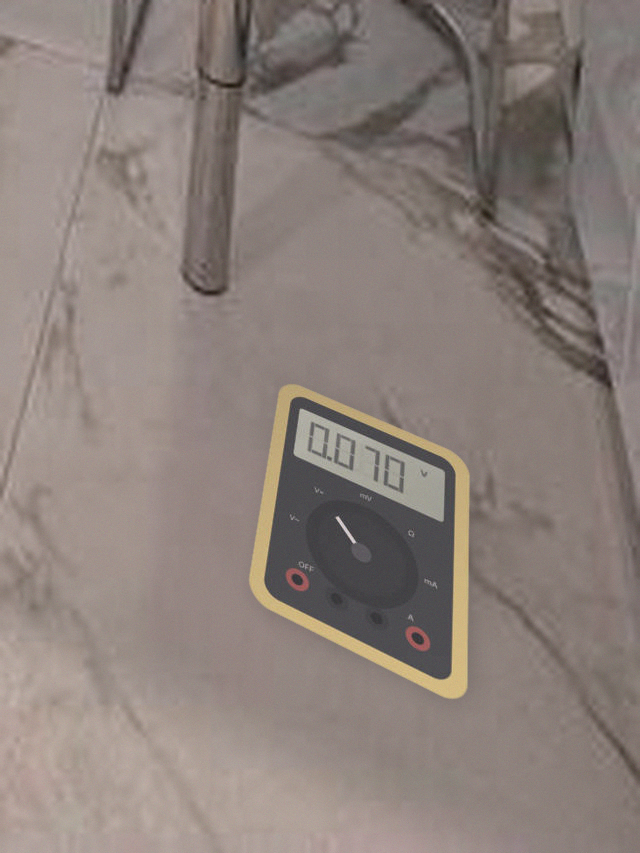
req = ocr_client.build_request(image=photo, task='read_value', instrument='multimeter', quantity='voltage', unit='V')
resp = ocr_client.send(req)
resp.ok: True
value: 0.070 V
